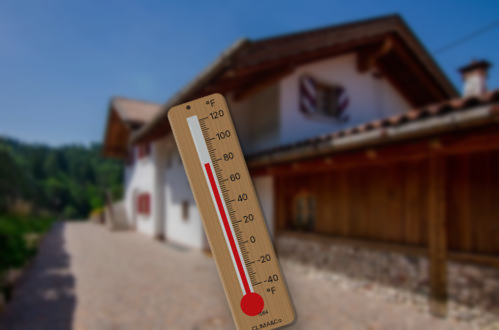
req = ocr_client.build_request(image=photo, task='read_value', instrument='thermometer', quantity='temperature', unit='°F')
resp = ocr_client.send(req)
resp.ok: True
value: 80 °F
